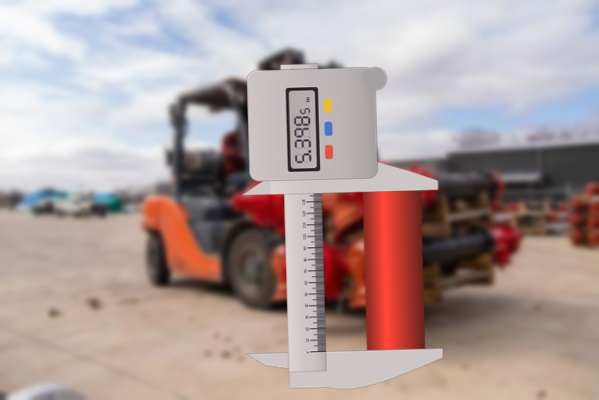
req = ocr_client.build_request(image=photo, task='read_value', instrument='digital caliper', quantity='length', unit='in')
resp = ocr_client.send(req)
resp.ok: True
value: 5.3985 in
